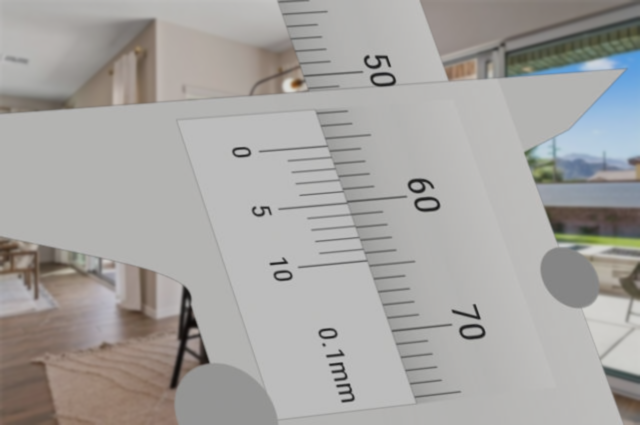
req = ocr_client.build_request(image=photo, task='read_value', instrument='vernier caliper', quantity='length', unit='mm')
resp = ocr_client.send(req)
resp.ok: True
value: 55.6 mm
